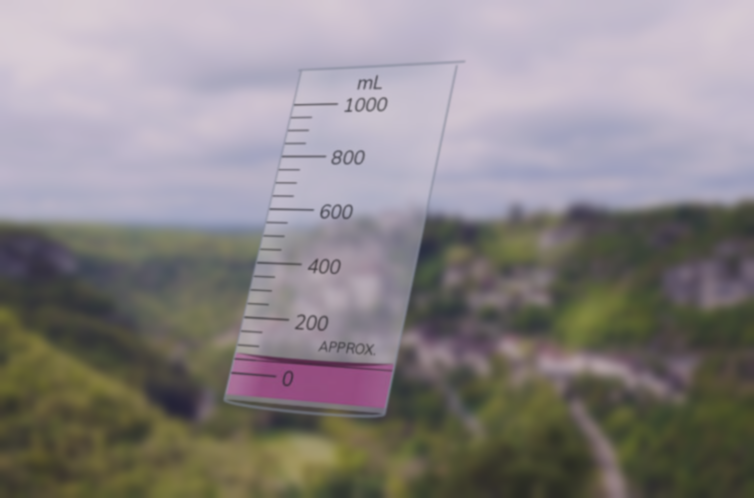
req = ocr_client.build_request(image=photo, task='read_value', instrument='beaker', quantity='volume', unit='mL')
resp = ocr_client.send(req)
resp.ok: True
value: 50 mL
